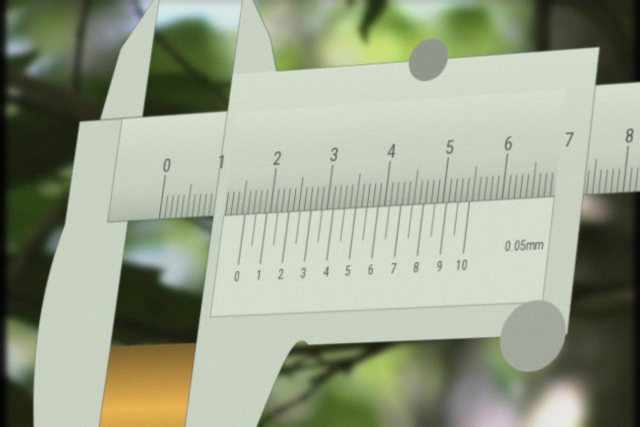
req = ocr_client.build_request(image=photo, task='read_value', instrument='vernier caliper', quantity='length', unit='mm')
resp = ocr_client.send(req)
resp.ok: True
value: 15.5 mm
